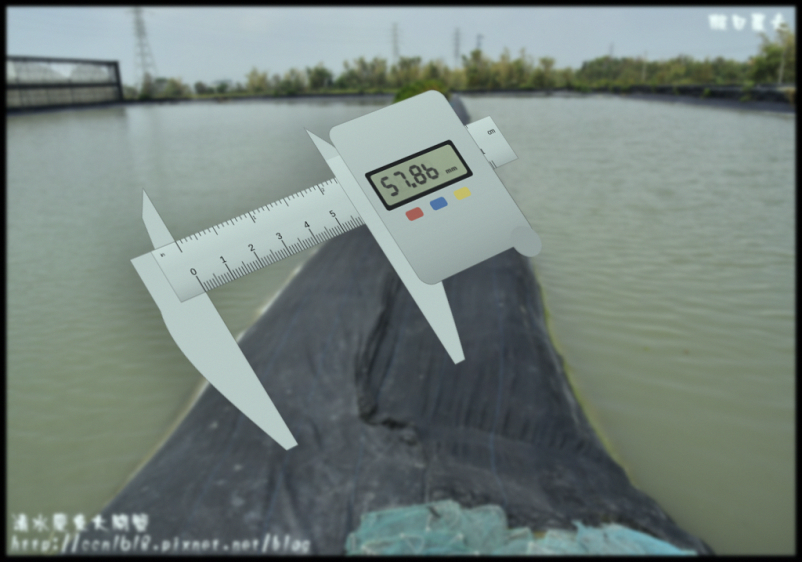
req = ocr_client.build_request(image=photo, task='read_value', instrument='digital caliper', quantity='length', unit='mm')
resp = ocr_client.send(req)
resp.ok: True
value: 57.86 mm
